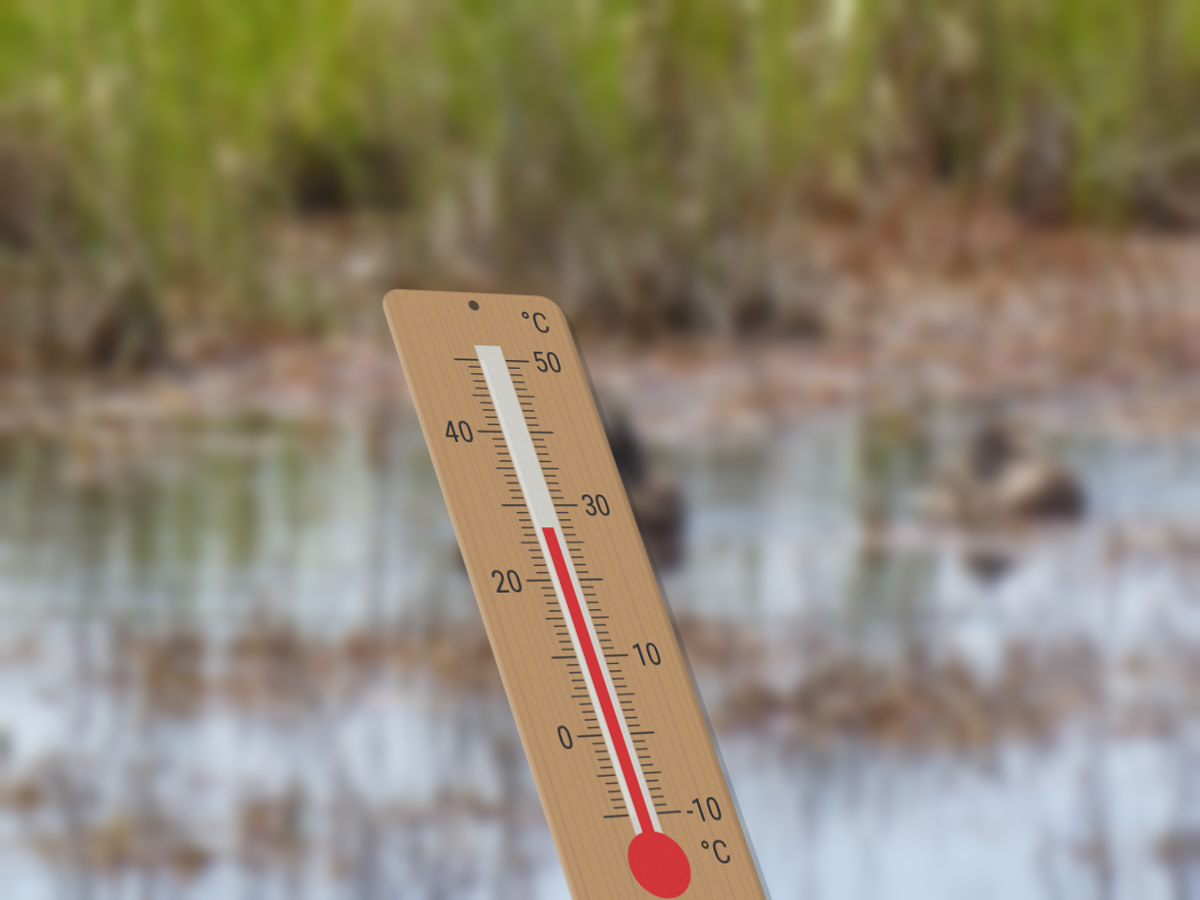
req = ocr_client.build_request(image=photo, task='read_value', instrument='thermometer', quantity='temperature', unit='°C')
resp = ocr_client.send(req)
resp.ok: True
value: 27 °C
